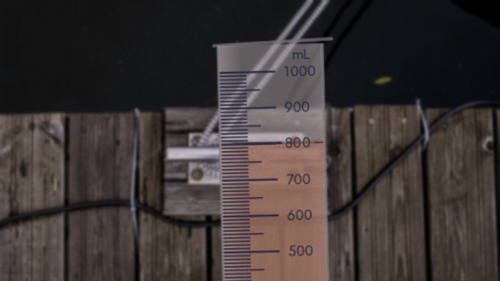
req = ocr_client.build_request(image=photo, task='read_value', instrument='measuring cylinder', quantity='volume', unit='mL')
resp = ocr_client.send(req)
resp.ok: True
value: 800 mL
